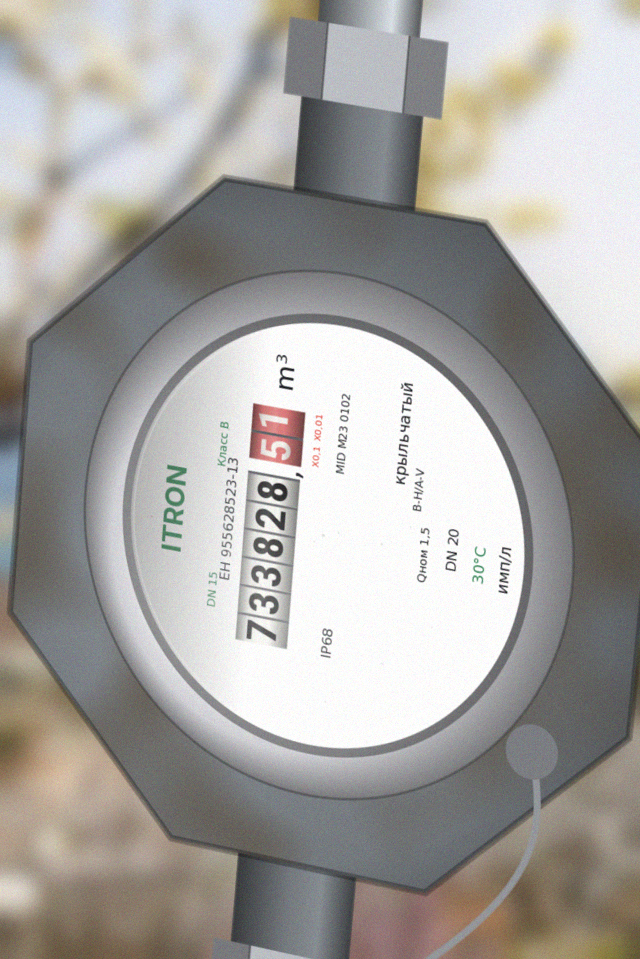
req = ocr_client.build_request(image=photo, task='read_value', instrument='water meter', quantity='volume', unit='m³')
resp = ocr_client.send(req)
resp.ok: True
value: 733828.51 m³
